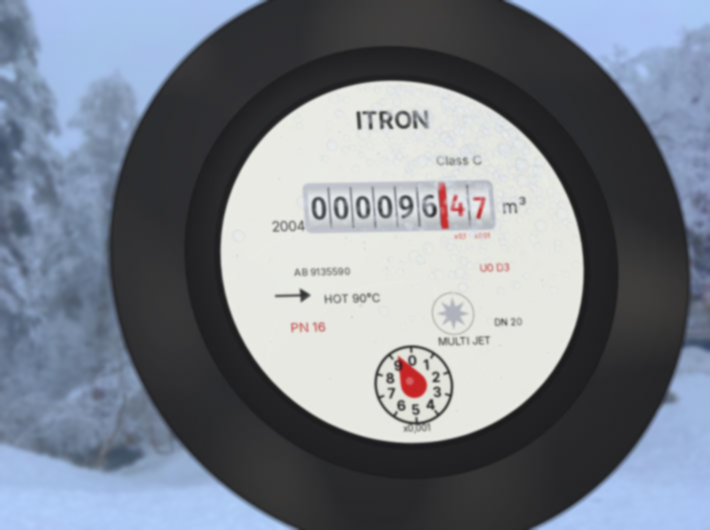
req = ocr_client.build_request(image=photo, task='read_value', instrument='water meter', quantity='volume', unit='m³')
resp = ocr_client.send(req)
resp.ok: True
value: 96.469 m³
